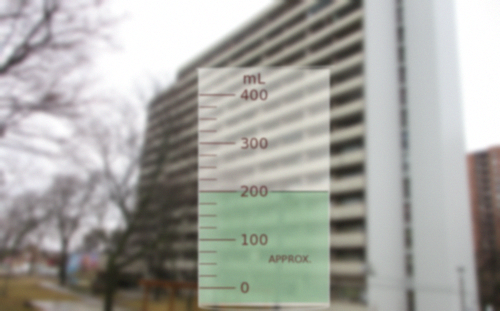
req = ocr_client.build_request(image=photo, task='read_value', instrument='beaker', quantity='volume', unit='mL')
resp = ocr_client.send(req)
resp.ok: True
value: 200 mL
